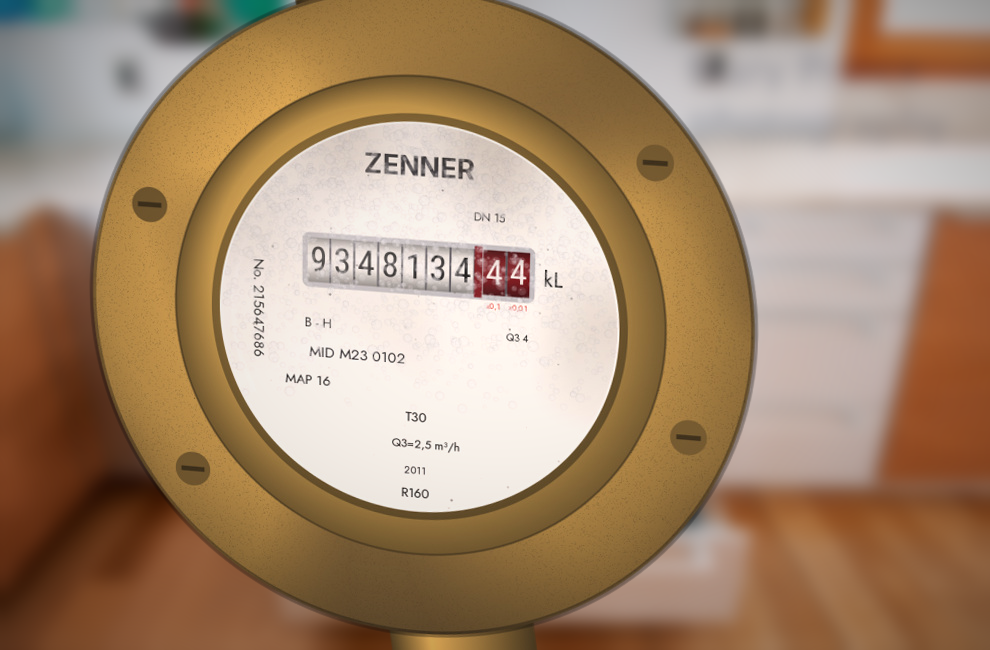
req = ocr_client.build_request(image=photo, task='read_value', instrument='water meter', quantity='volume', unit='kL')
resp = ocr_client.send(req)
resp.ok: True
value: 9348134.44 kL
